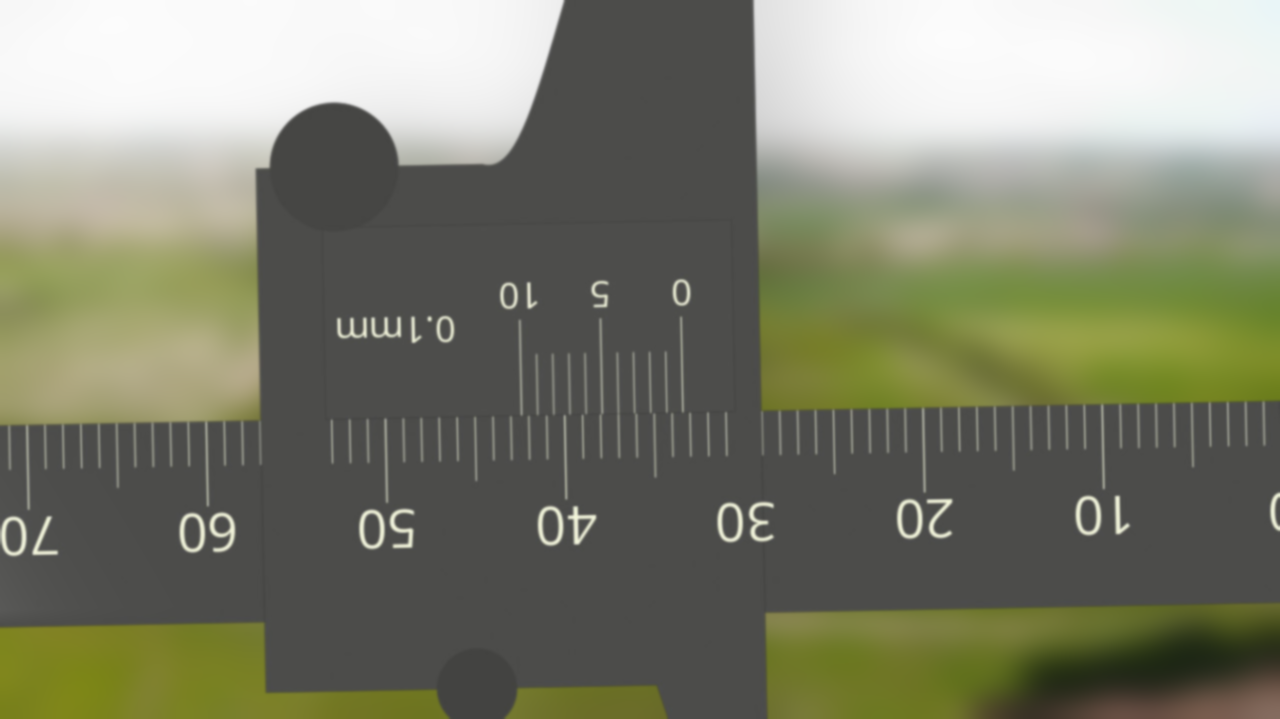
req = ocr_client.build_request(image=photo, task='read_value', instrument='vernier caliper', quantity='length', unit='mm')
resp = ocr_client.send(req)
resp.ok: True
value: 33.4 mm
